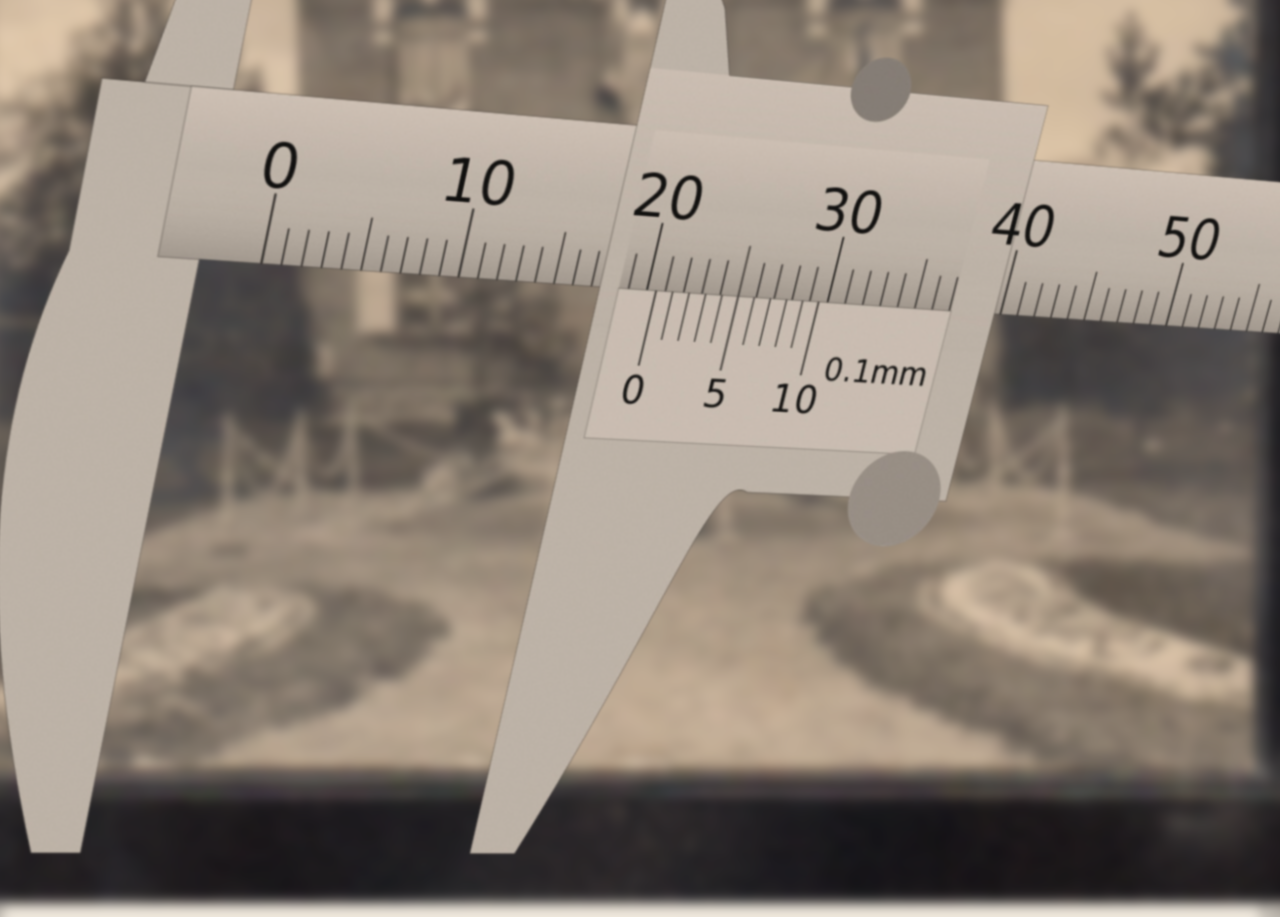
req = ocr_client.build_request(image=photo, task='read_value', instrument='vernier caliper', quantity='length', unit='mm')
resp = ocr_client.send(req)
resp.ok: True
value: 20.5 mm
